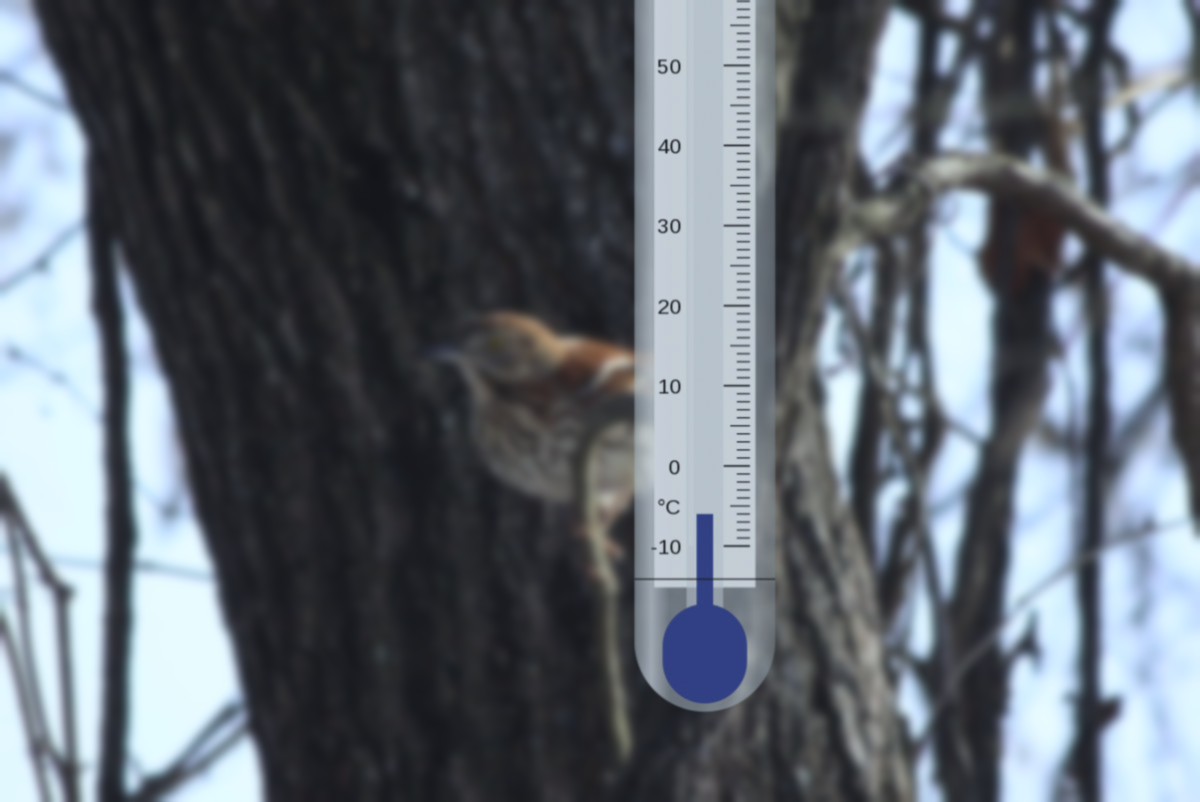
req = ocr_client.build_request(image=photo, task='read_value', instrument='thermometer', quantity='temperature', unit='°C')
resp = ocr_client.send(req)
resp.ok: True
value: -6 °C
